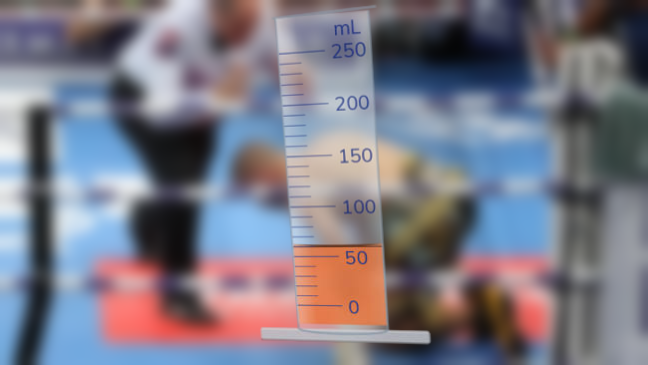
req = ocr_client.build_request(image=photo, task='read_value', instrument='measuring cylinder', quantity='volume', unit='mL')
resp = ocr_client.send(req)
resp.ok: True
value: 60 mL
